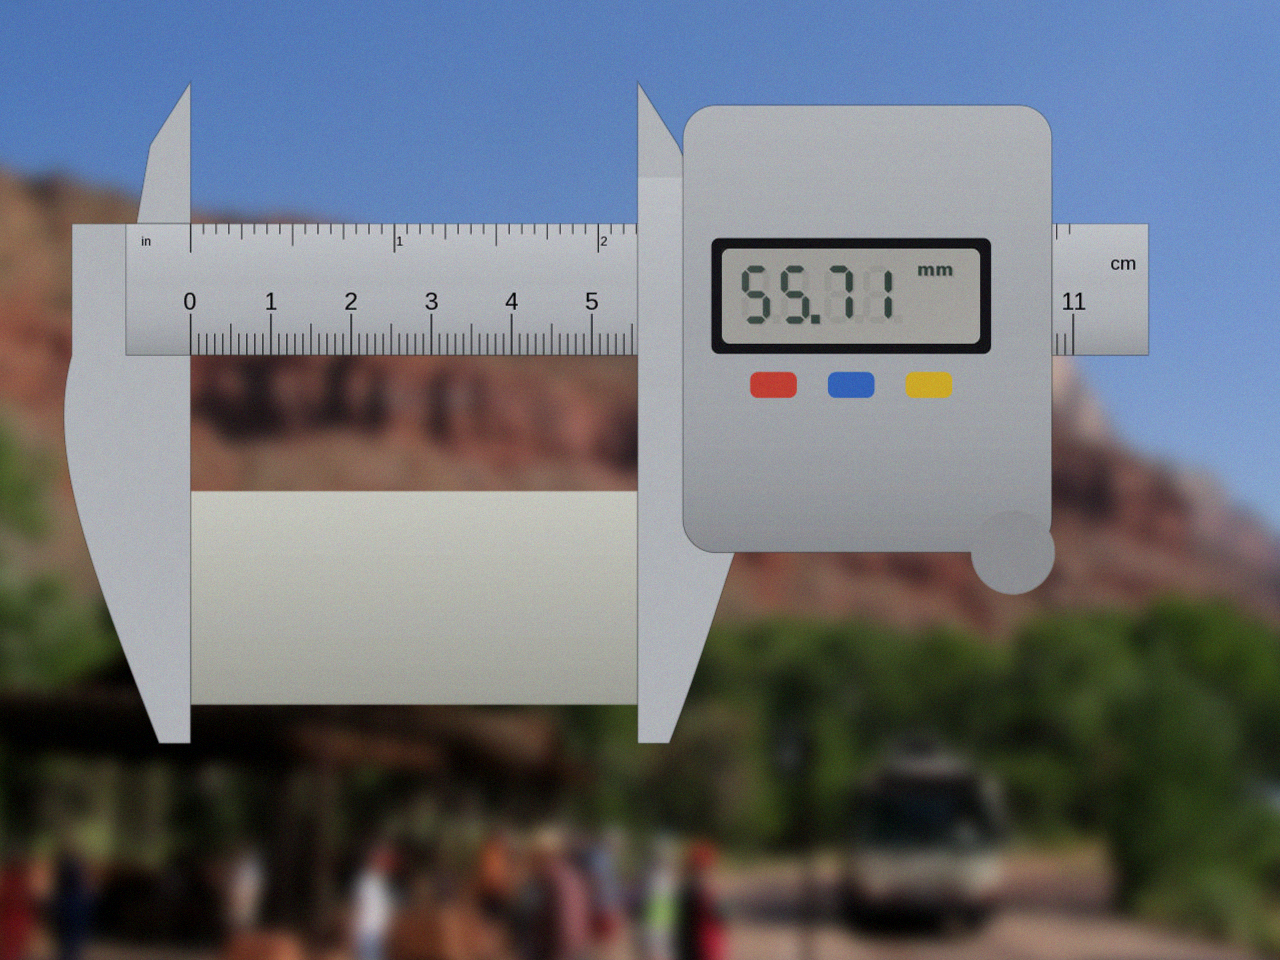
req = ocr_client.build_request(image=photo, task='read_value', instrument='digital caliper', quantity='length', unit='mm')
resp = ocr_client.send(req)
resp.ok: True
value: 55.71 mm
